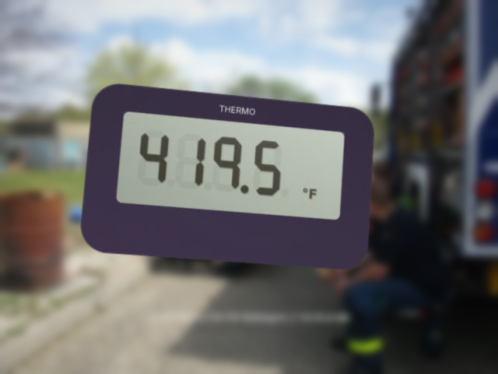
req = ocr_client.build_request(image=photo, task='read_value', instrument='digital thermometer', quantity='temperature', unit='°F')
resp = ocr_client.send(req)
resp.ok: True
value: 419.5 °F
